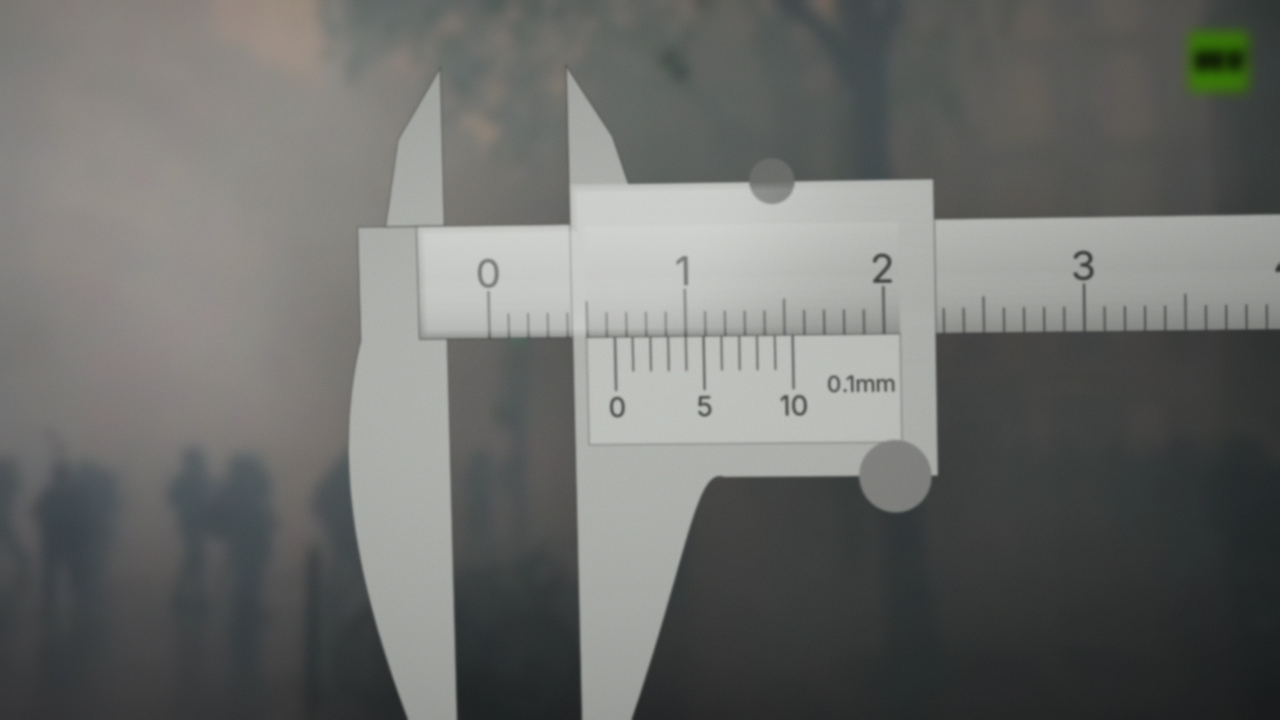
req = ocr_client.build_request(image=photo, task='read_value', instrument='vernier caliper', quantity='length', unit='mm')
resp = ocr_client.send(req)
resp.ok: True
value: 6.4 mm
